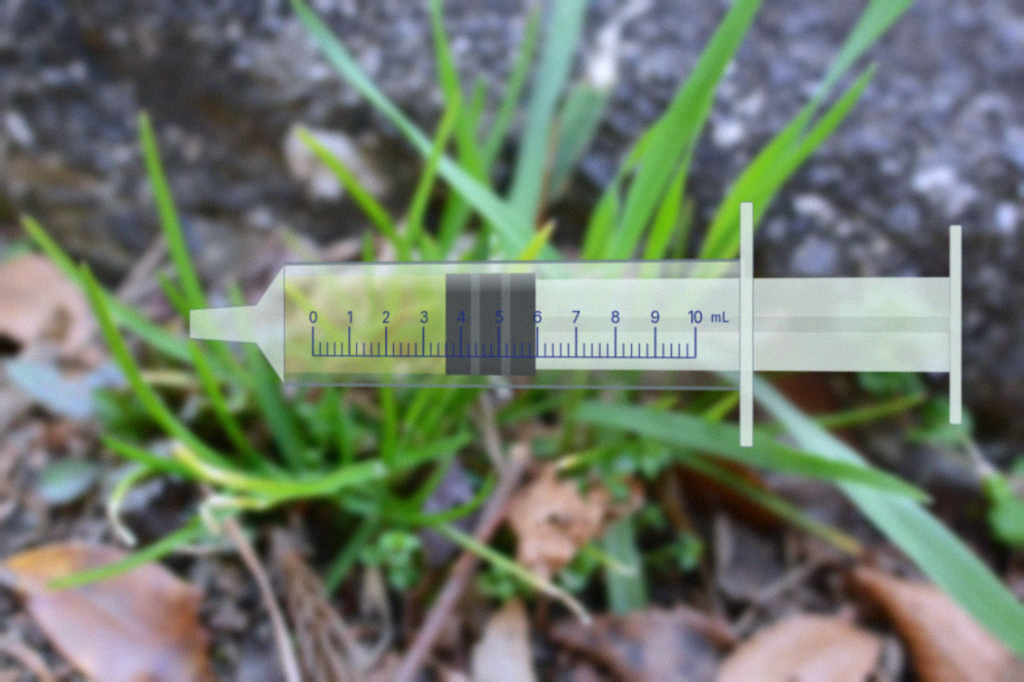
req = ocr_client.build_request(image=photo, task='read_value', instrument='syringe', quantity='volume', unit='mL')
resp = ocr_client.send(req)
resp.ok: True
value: 3.6 mL
